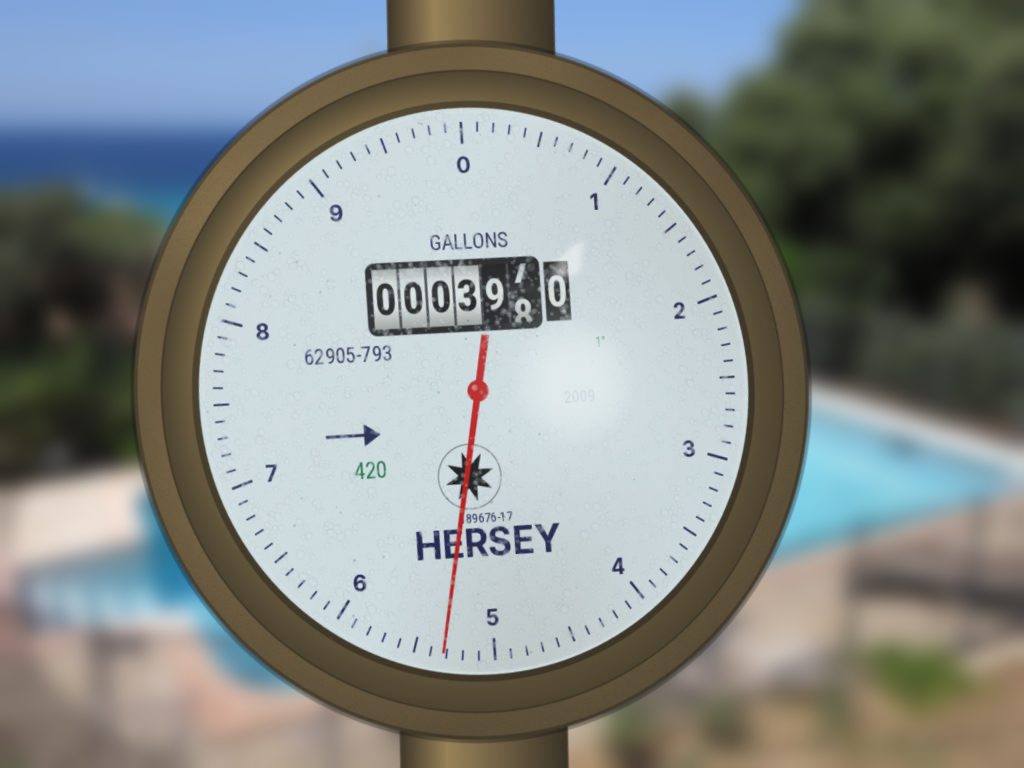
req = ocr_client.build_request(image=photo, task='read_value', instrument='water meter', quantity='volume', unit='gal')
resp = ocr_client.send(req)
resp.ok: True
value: 3975.3 gal
